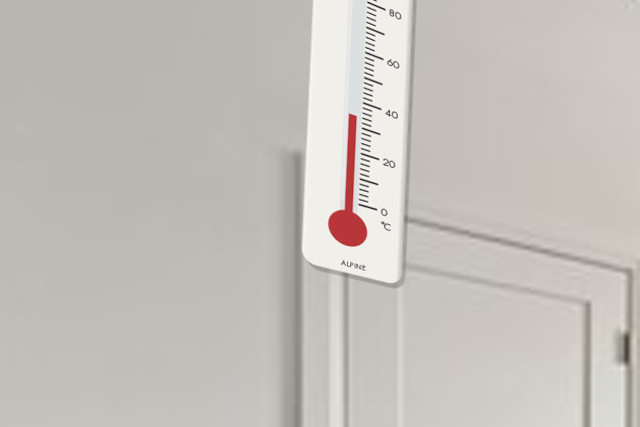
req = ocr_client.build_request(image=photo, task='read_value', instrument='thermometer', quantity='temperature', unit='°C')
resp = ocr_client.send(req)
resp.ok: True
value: 34 °C
